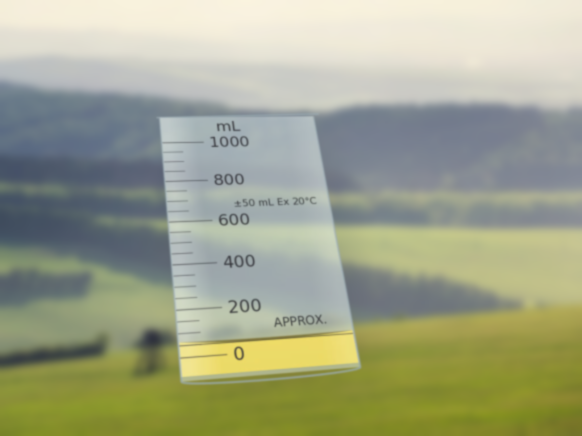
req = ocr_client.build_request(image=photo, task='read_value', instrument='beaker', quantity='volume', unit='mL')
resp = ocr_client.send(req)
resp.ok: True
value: 50 mL
